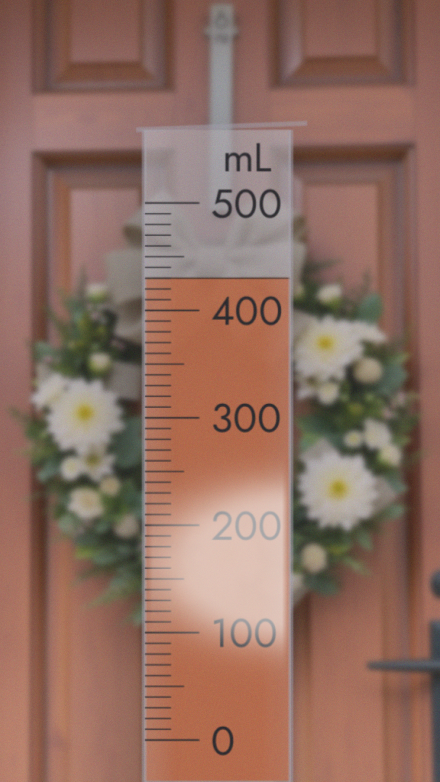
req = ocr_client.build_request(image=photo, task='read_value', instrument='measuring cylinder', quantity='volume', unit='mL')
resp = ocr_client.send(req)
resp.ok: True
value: 430 mL
